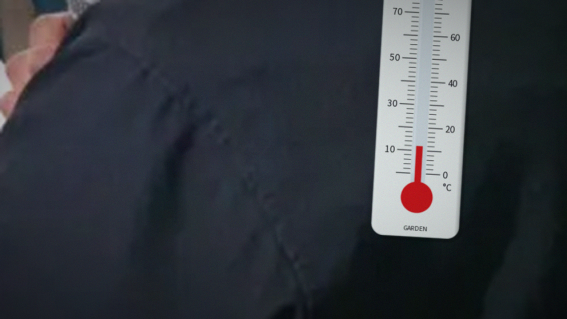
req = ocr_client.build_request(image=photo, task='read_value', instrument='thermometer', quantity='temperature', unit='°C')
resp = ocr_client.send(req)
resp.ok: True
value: 12 °C
